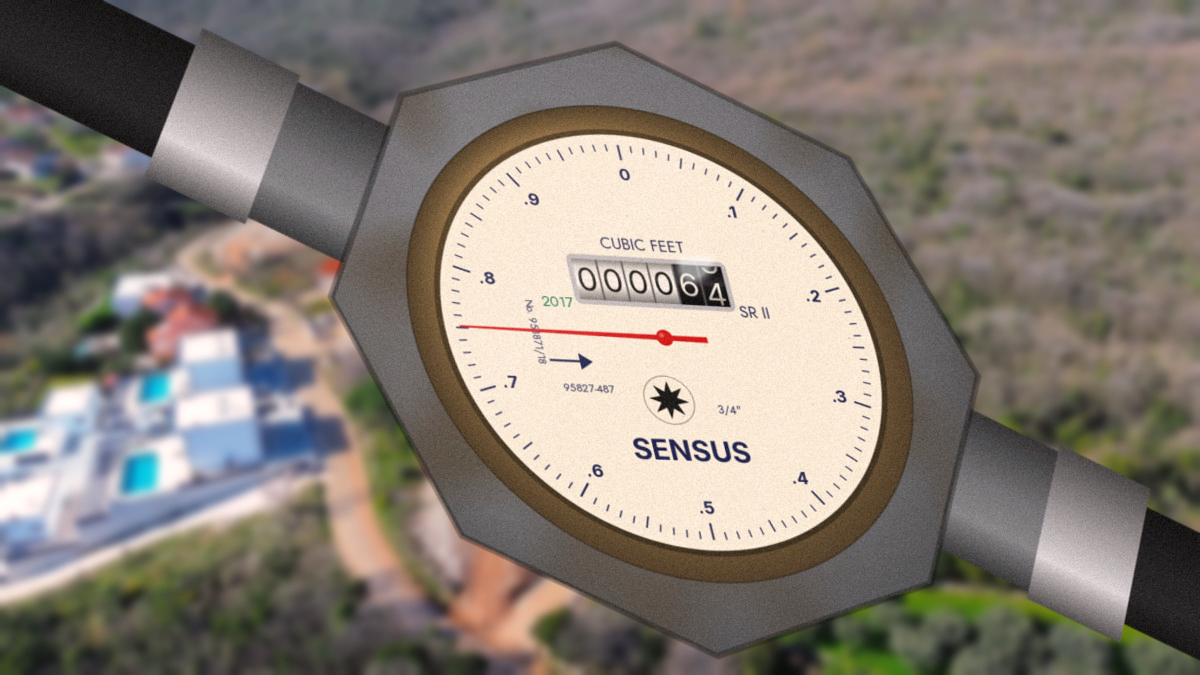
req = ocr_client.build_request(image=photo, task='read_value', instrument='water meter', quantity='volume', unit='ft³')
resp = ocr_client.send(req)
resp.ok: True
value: 63.75 ft³
